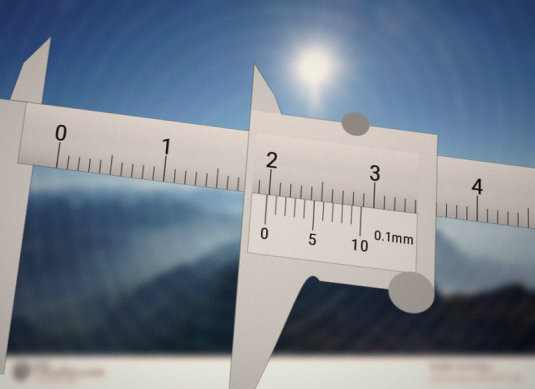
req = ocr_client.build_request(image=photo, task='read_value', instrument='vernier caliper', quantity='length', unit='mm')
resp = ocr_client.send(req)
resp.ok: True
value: 19.8 mm
